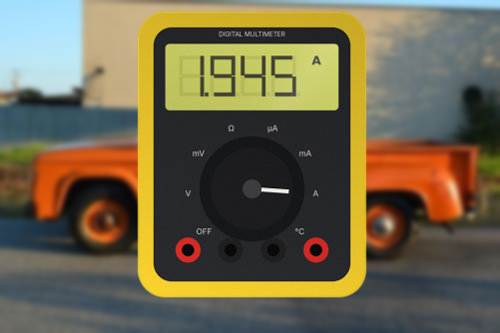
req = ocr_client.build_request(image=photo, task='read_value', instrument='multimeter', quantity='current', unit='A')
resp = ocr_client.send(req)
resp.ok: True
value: 1.945 A
